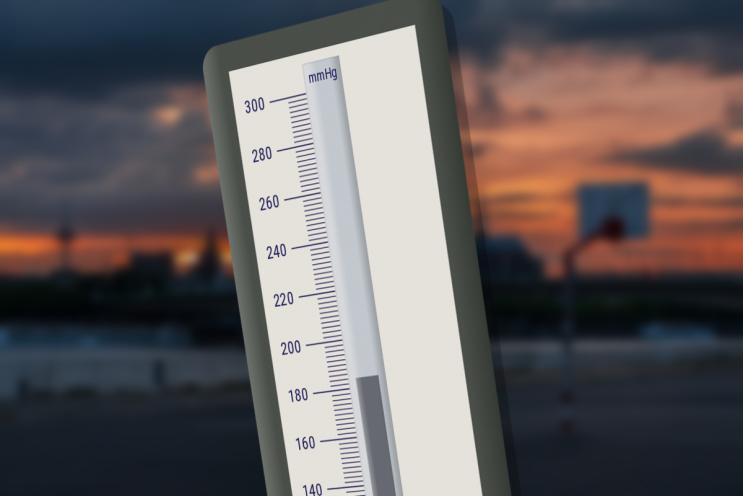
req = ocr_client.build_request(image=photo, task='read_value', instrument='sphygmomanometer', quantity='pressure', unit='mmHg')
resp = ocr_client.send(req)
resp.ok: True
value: 184 mmHg
